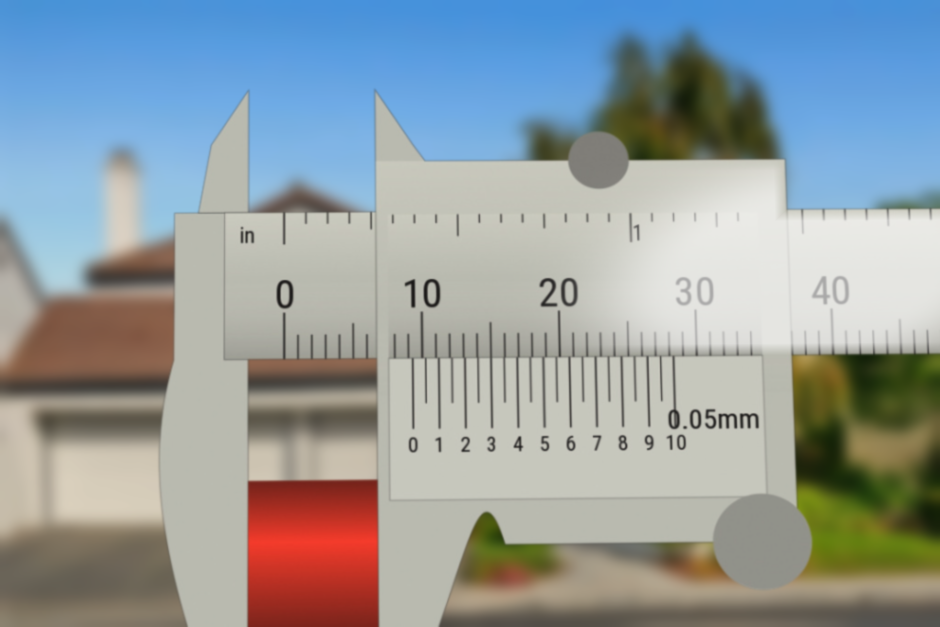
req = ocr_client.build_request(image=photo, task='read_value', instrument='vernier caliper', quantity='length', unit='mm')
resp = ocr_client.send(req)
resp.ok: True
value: 9.3 mm
